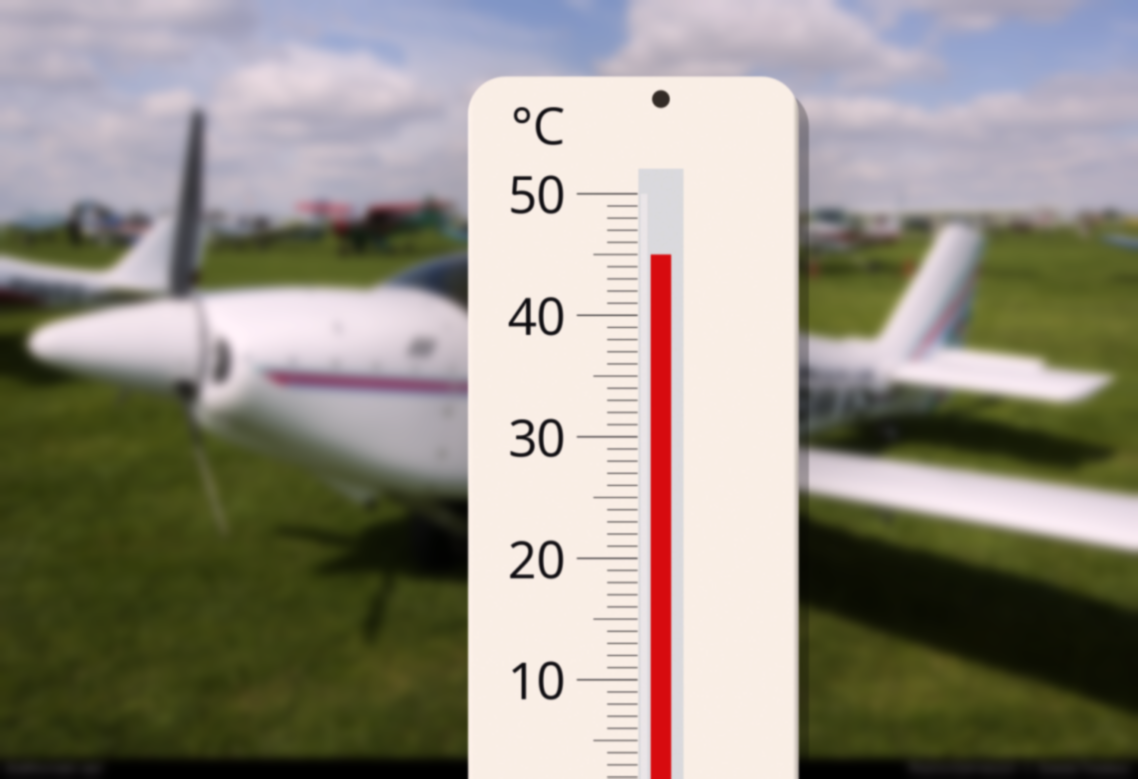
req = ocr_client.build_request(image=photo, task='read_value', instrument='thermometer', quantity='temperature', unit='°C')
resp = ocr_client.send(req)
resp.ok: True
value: 45 °C
